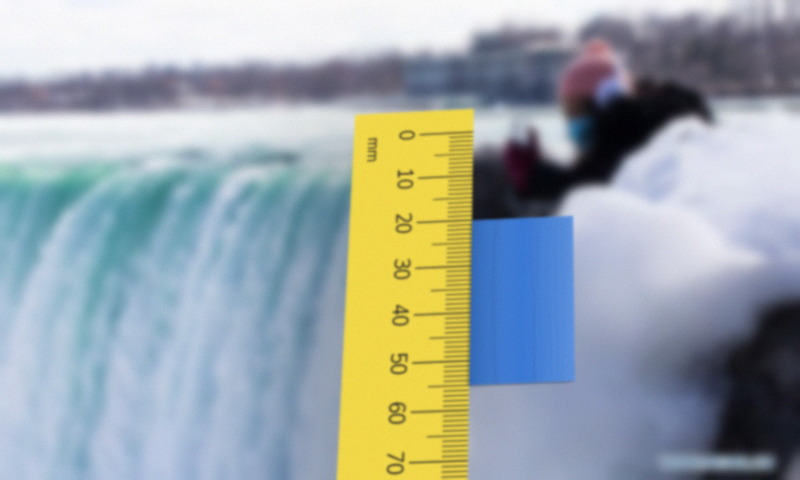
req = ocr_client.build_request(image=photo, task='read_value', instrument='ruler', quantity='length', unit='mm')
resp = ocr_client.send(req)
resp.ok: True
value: 35 mm
